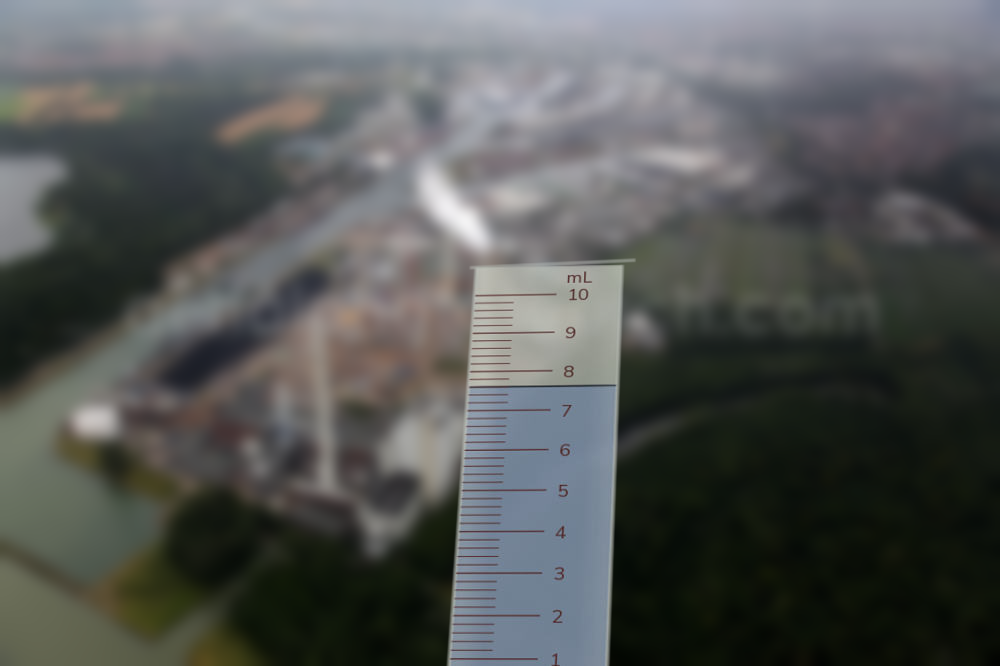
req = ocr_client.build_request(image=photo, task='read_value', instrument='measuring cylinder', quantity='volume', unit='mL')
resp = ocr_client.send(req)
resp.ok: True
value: 7.6 mL
